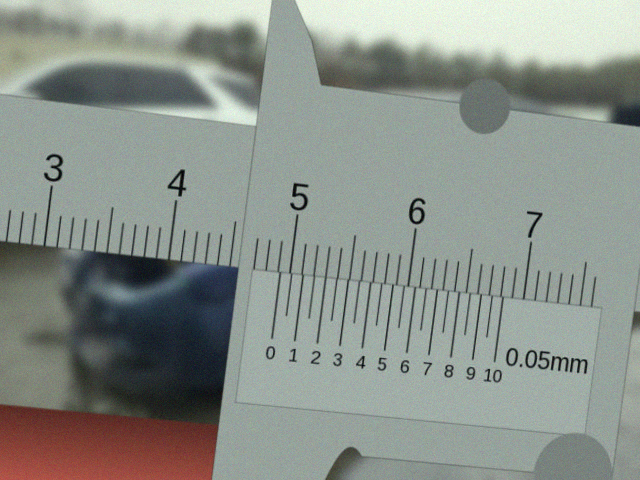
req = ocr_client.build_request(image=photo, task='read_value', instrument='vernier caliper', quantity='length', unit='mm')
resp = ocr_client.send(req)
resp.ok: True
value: 49.2 mm
